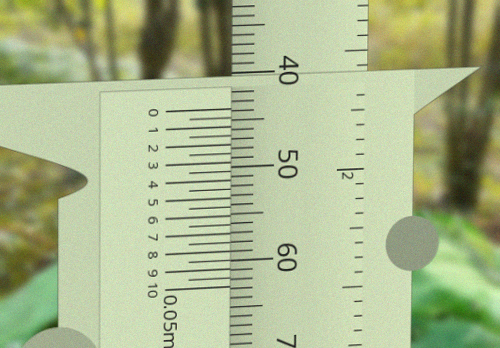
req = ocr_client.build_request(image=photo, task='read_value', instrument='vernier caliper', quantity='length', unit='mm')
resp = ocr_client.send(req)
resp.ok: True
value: 43.8 mm
